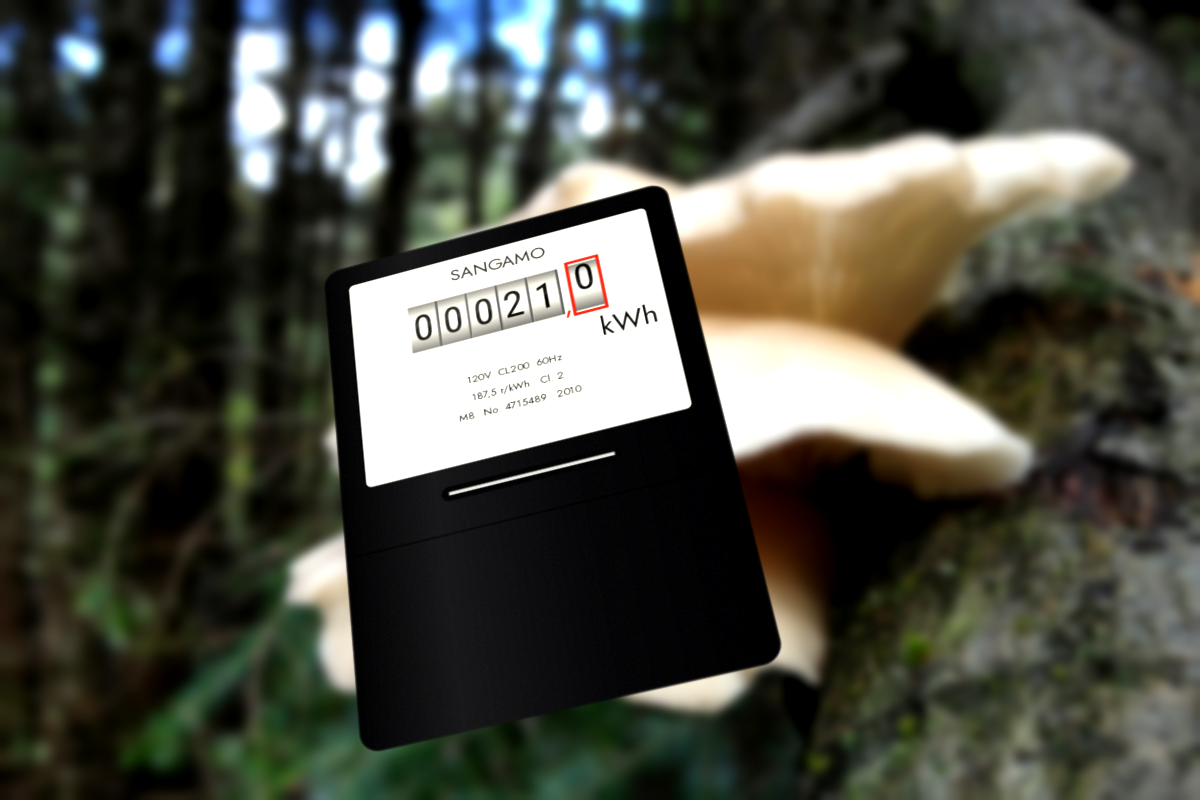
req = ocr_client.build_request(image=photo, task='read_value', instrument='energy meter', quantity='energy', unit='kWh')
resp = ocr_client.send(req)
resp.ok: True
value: 21.0 kWh
